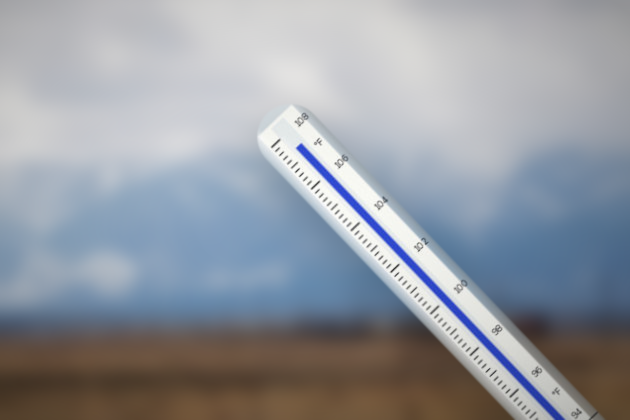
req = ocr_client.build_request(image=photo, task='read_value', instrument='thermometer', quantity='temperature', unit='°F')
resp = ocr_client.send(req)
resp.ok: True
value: 107.4 °F
